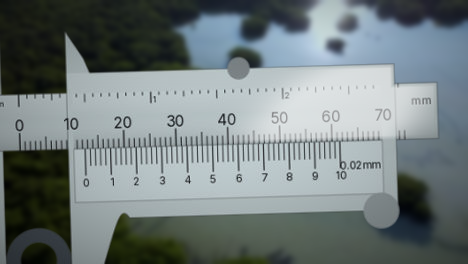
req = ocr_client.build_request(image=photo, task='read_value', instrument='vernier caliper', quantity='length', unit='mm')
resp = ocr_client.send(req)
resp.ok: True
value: 12.5 mm
